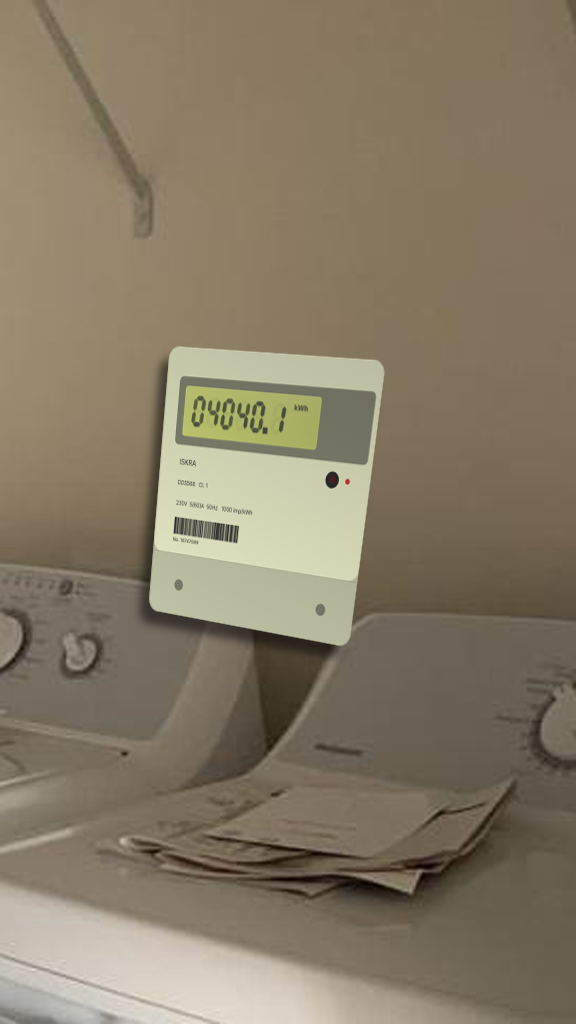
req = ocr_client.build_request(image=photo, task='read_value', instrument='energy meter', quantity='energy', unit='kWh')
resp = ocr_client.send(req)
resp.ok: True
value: 4040.1 kWh
